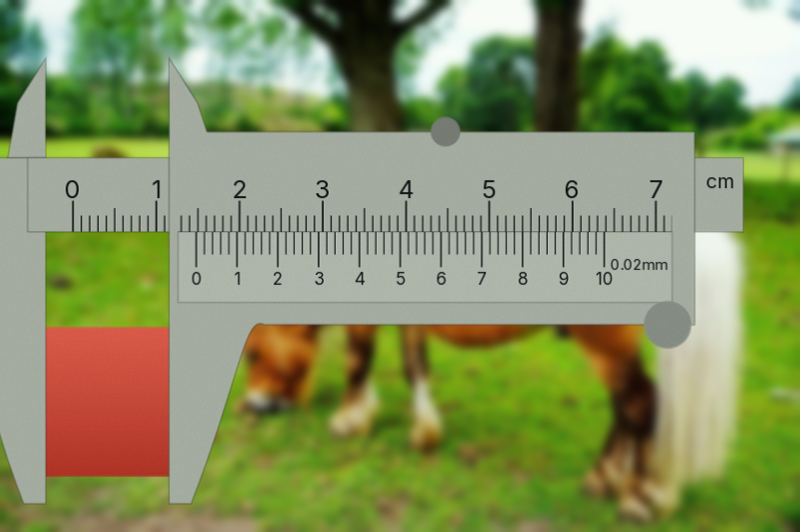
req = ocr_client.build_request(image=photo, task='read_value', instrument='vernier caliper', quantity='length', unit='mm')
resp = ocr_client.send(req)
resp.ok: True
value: 14.8 mm
